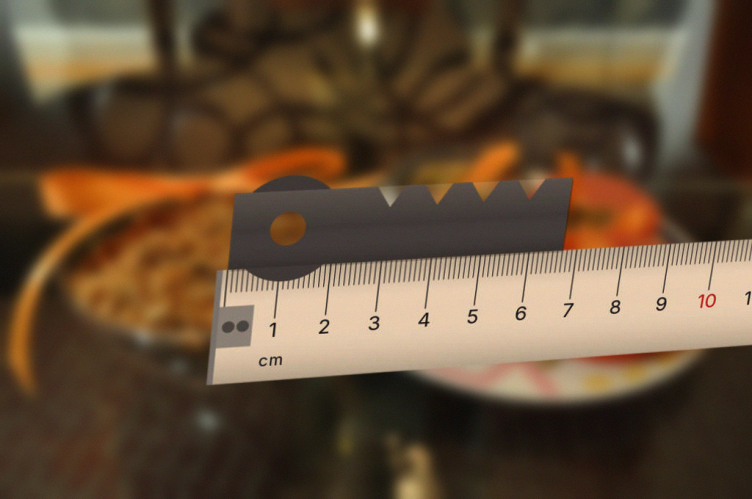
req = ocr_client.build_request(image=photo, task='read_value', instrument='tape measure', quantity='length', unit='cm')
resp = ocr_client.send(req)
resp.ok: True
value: 6.7 cm
